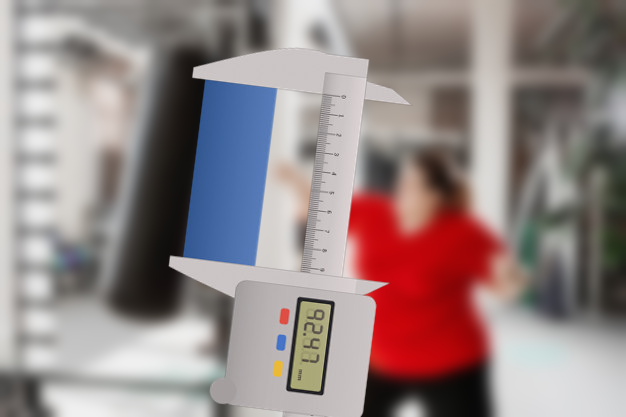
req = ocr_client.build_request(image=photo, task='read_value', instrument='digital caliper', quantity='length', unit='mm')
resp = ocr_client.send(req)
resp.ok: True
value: 92.47 mm
